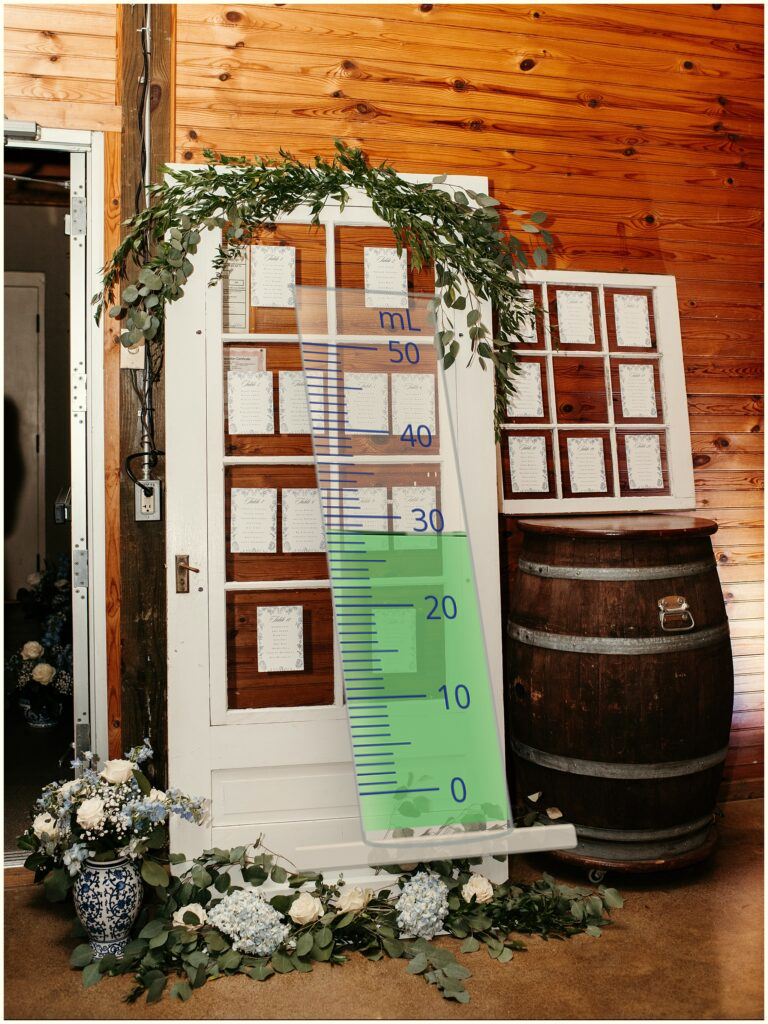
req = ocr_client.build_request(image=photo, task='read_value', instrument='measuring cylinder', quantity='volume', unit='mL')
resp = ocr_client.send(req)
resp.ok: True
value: 28 mL
